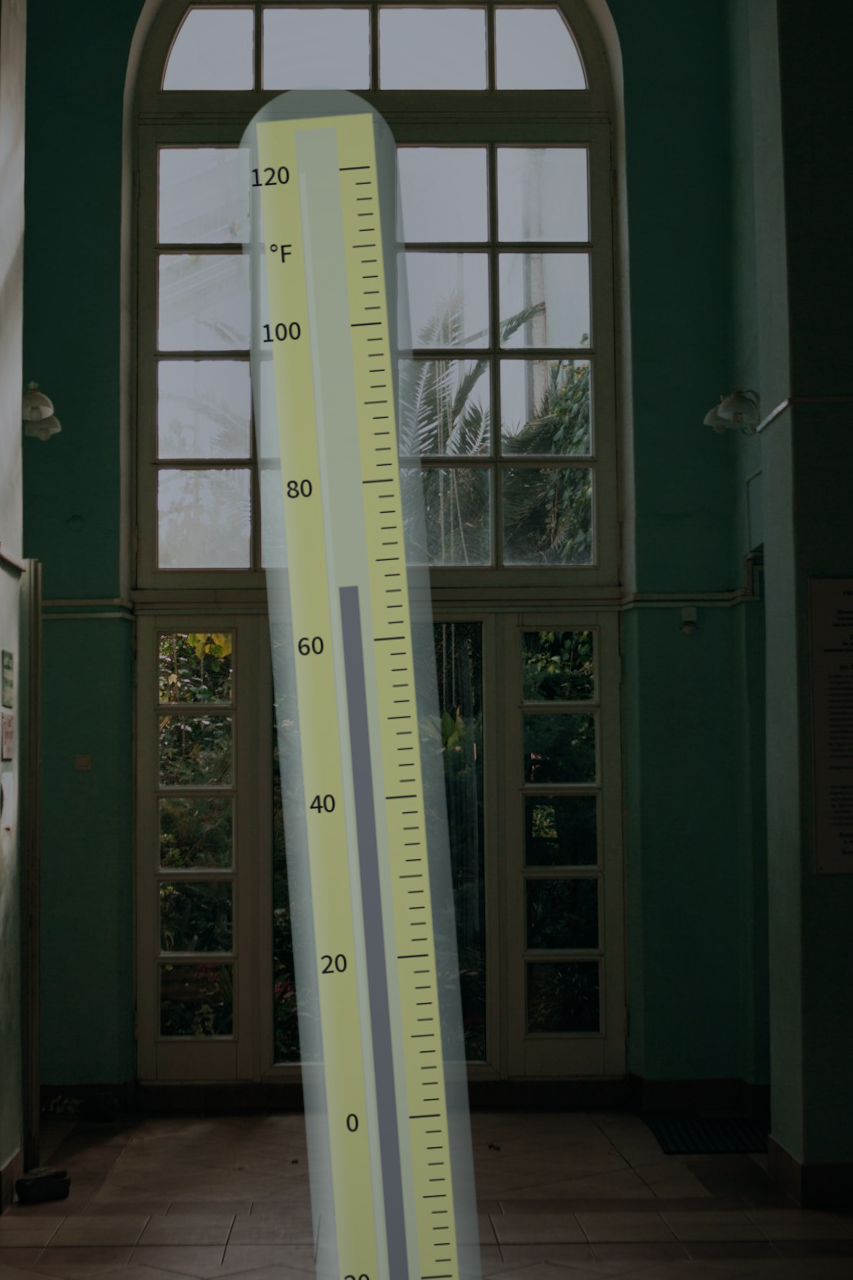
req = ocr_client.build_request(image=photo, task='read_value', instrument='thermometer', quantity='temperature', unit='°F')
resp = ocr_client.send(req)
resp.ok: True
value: 67 °F
